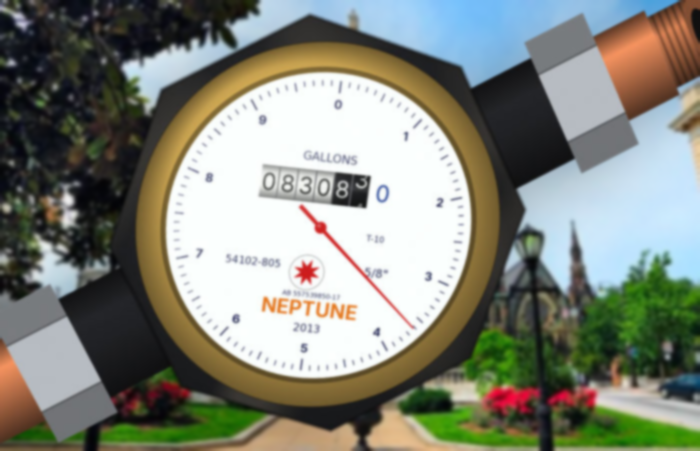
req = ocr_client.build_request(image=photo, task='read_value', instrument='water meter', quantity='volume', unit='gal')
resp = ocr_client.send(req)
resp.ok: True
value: 830833.6 gal
